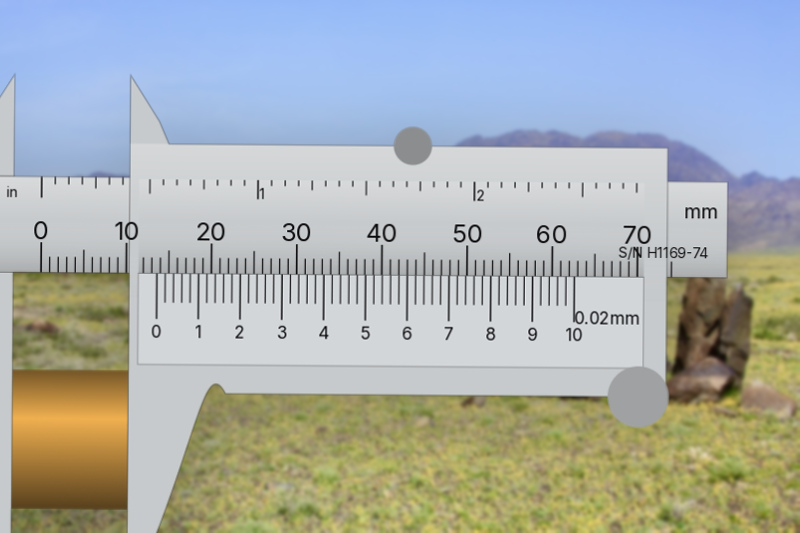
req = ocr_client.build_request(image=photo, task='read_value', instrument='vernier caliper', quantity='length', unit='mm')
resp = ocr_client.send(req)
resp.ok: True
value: 13.6 mm
